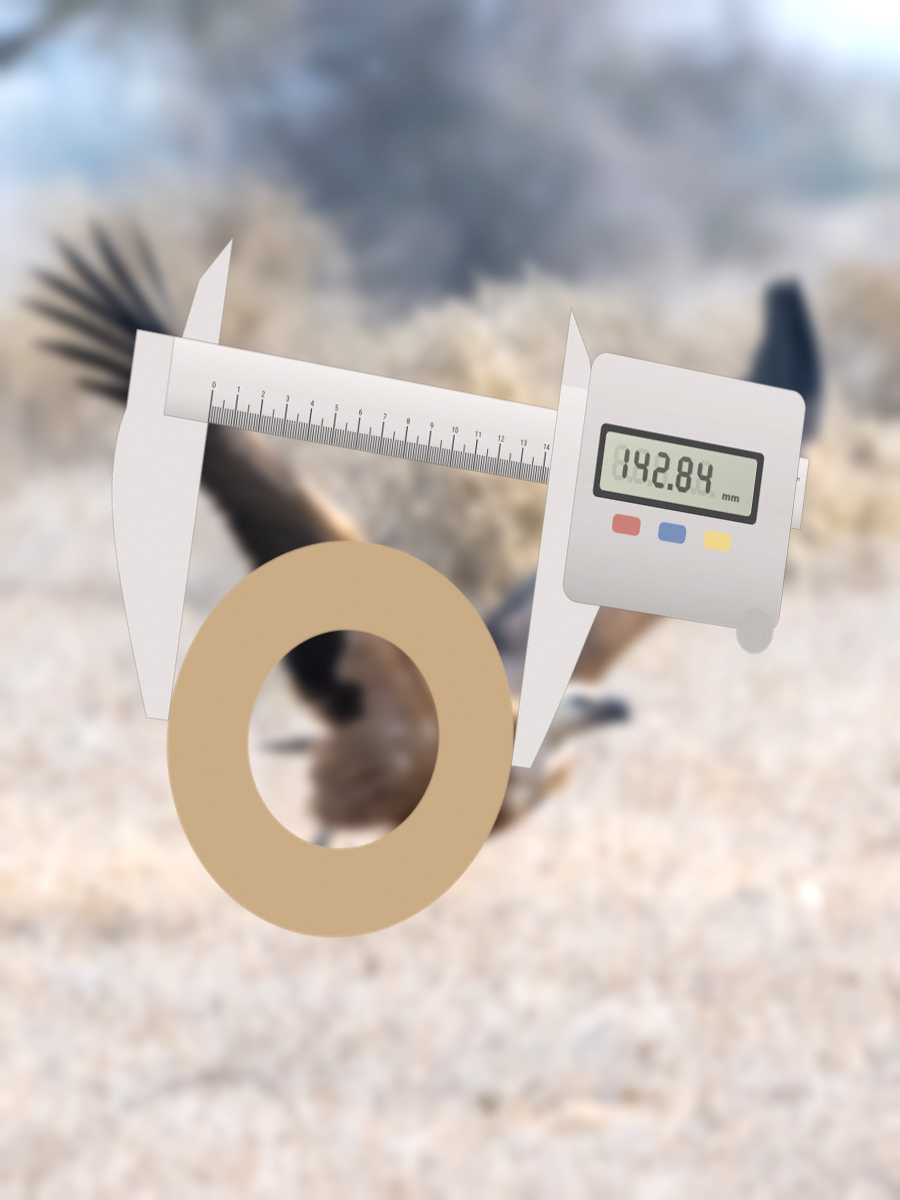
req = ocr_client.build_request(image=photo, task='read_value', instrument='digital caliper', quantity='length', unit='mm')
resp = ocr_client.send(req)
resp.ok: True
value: 142.84 mm
